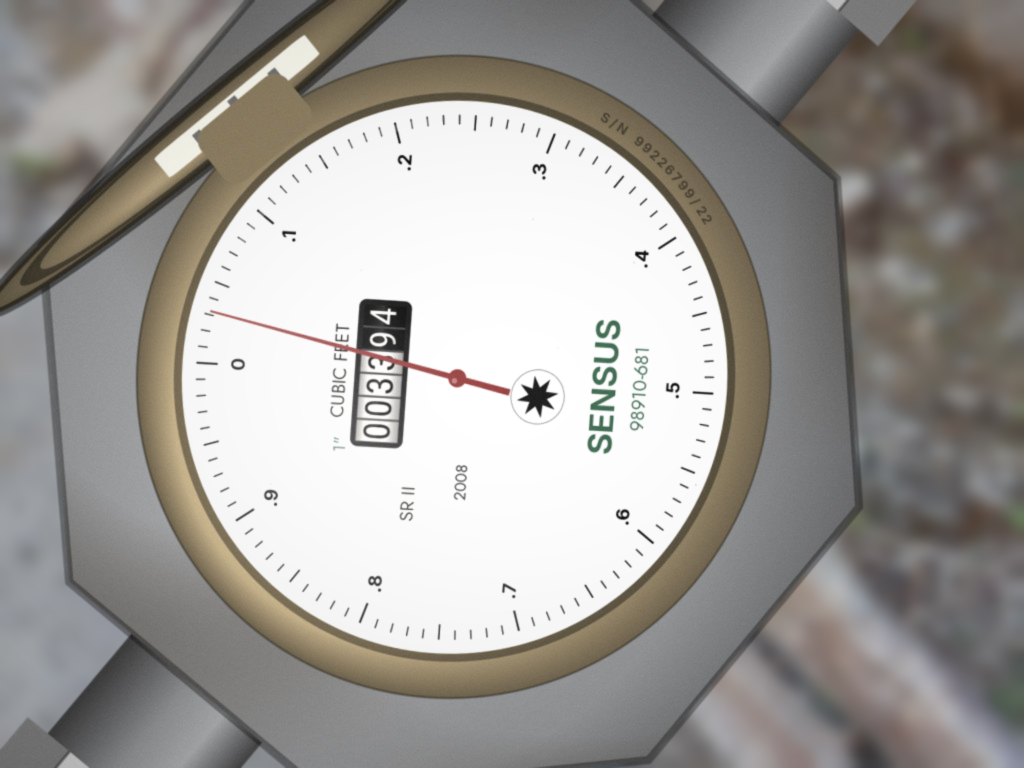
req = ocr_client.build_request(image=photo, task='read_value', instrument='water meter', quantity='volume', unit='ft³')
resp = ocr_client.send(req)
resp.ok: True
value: 3394.03 ft³
